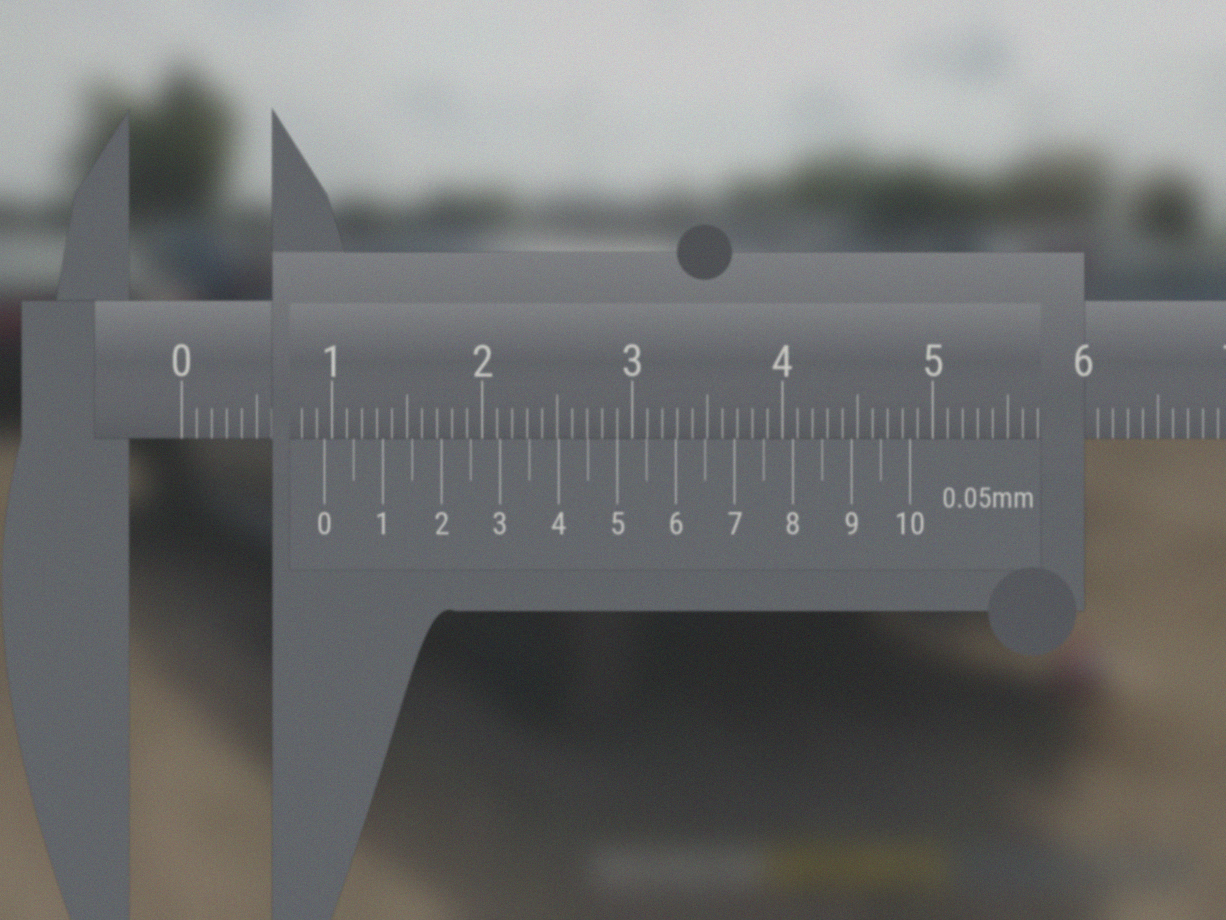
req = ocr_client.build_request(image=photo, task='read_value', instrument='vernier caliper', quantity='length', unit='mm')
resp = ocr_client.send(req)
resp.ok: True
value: 9.5 mm
